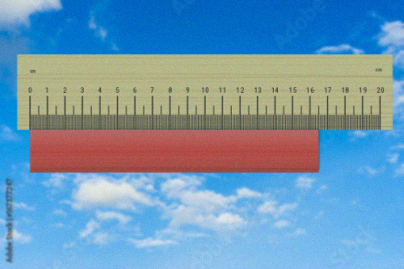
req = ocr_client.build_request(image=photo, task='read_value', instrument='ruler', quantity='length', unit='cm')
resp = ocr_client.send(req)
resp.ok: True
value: 16.5 cm
